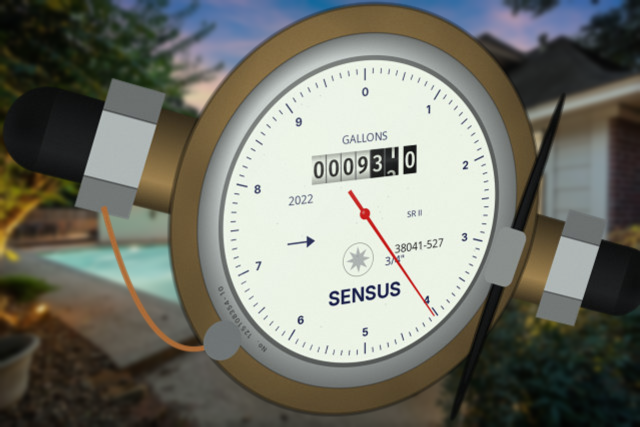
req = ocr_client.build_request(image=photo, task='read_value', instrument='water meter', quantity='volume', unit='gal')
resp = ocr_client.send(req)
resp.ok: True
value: 9314.0 gal
